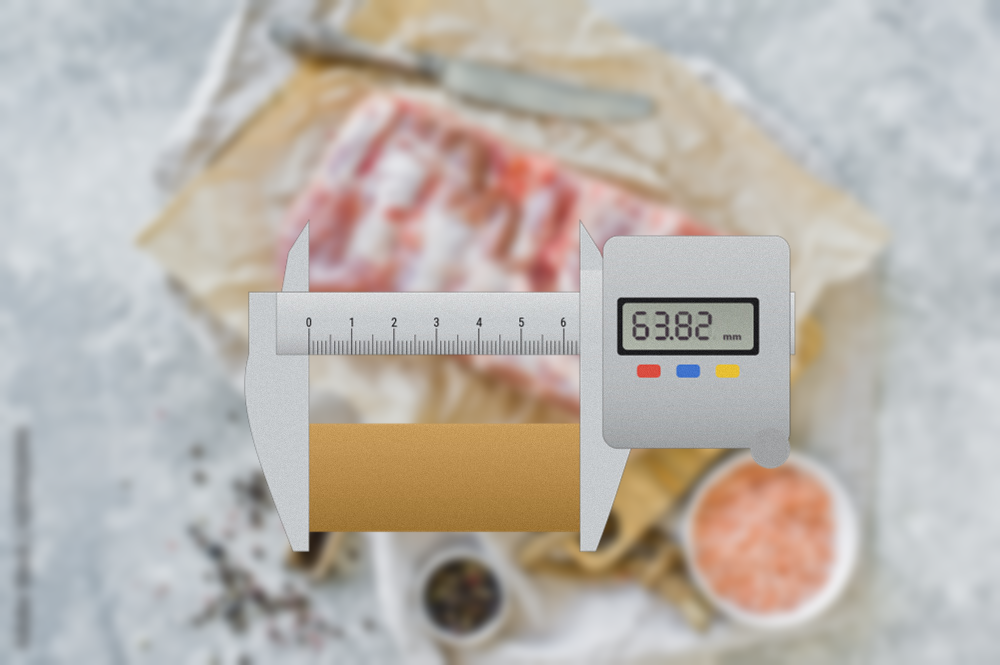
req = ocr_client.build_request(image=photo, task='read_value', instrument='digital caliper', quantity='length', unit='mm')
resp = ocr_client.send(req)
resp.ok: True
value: 63.82 mm
